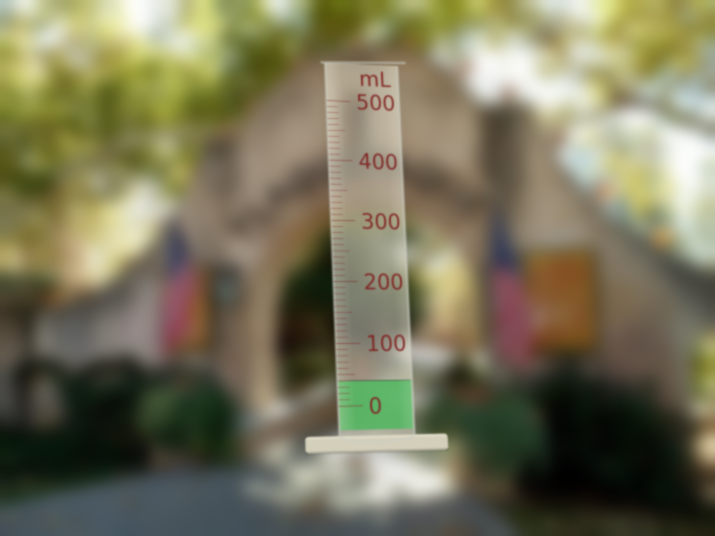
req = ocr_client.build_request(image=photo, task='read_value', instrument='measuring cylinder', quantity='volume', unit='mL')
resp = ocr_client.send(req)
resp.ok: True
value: 40 mL
